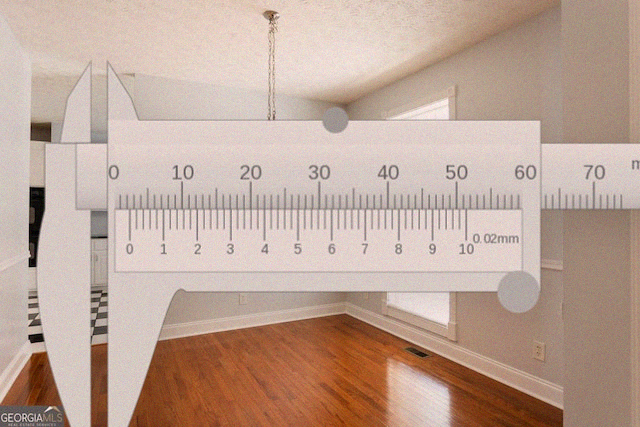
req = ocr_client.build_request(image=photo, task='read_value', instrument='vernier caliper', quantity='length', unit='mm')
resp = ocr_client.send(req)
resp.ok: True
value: 2.4 mm
